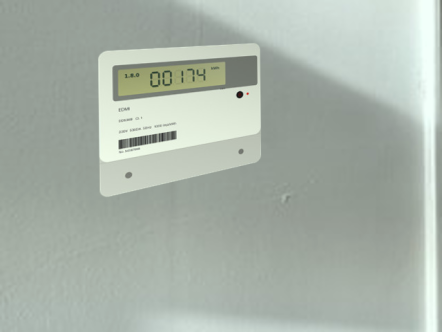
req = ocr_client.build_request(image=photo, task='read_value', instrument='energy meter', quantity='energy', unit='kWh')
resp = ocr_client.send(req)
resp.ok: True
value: 174 kWh
